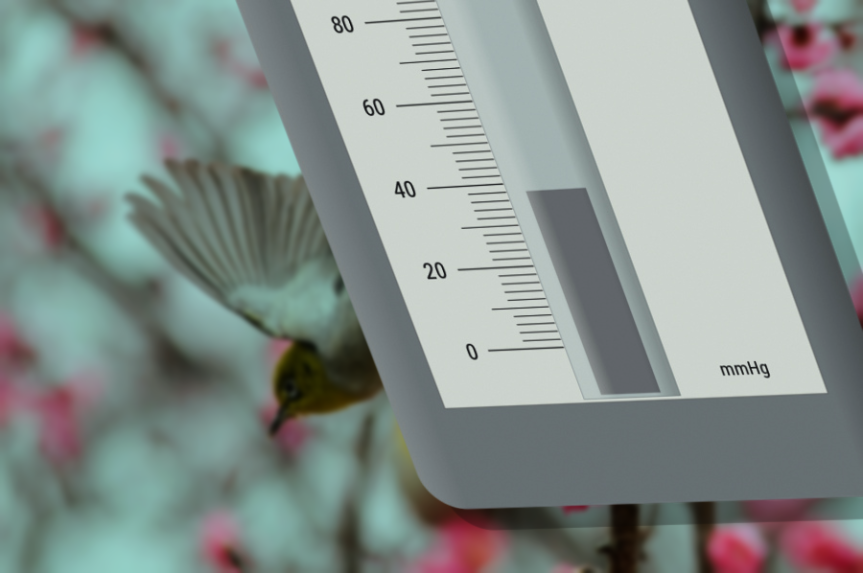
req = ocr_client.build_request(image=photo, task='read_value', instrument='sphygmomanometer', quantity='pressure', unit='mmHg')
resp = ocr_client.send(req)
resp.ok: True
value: 38 mmHg
